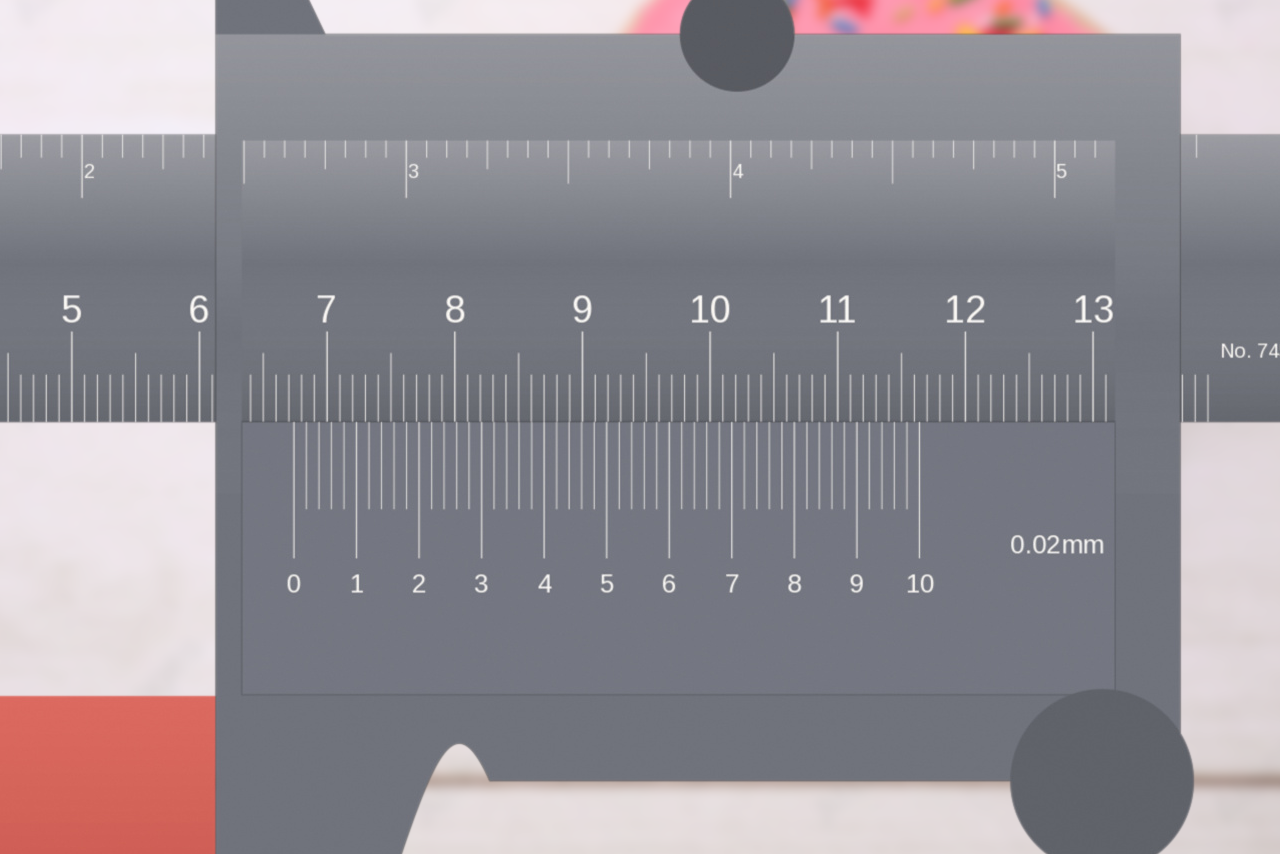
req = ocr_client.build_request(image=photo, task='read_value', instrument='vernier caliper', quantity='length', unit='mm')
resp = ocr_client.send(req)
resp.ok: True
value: 67.4 mm
